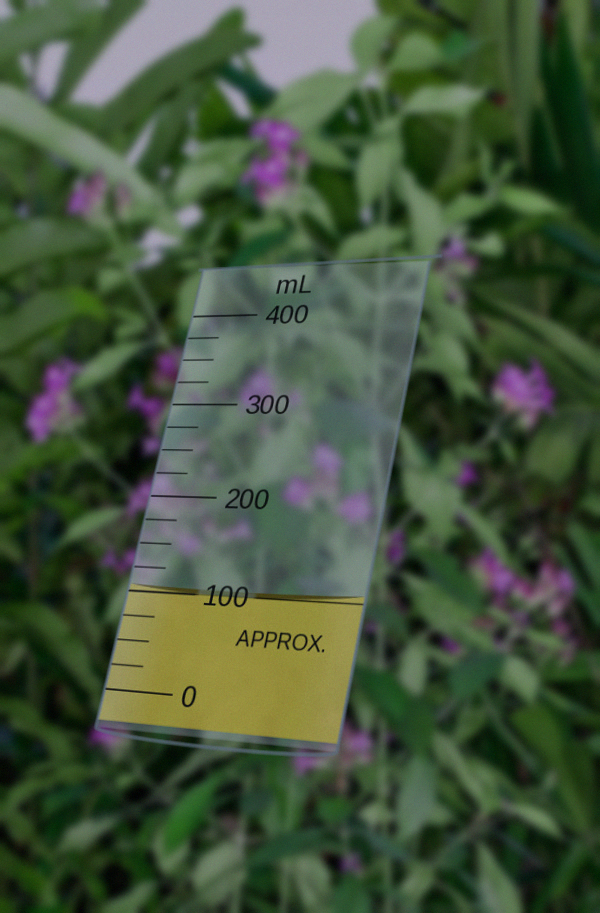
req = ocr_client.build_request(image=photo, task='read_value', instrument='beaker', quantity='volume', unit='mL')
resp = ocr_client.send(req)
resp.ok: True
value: 100 mL
